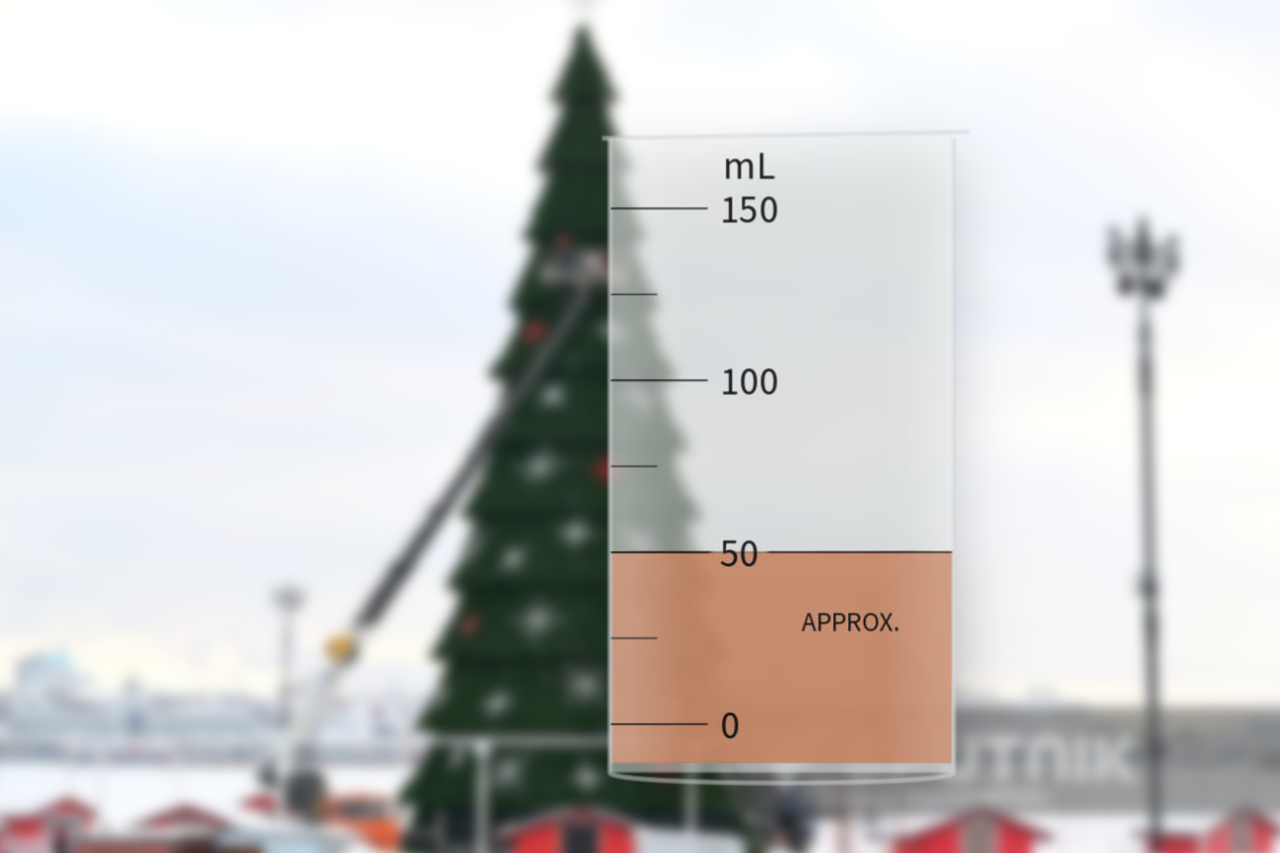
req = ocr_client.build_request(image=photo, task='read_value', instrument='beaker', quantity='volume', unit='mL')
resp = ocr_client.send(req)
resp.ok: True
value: 50 mL
